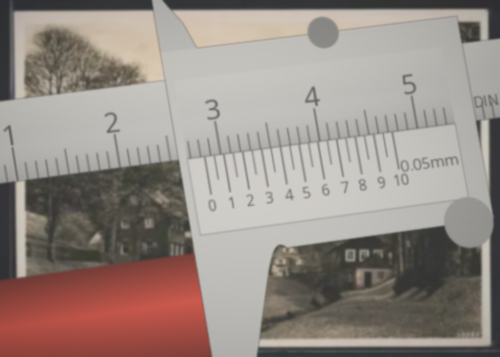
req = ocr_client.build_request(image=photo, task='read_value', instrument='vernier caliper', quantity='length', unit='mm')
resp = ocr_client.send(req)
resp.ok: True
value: 28.4 mm
